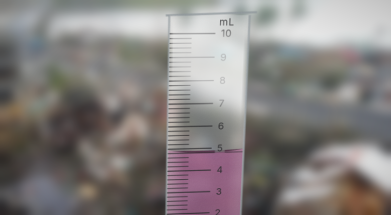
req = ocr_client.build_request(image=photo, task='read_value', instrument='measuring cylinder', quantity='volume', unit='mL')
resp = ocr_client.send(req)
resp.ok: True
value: 4.8 mL
